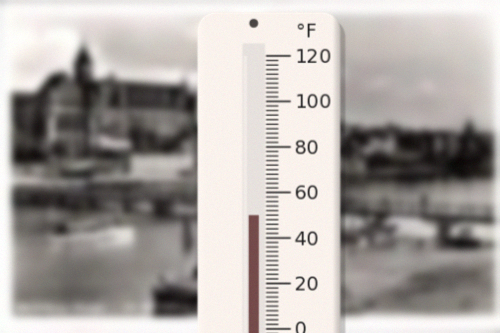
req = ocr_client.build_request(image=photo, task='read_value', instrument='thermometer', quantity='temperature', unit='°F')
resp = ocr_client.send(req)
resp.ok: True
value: 50 °F
